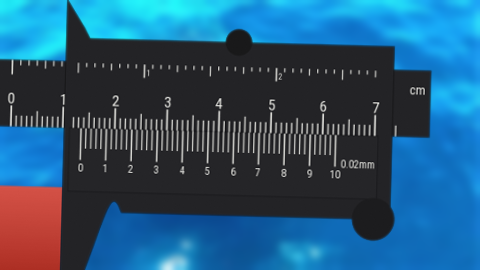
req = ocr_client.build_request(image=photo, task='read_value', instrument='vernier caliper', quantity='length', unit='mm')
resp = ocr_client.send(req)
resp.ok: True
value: 13.5 mm
